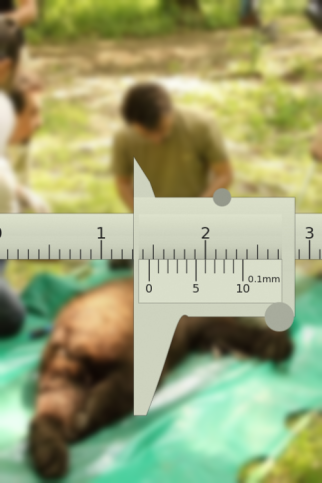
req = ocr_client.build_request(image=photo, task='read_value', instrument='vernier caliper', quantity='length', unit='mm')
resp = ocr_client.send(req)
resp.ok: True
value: 14.6 mm
